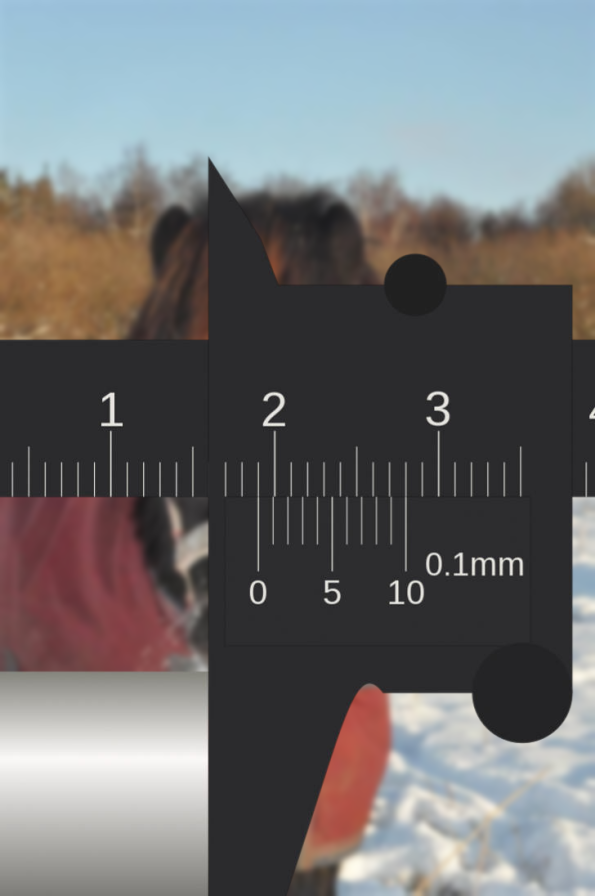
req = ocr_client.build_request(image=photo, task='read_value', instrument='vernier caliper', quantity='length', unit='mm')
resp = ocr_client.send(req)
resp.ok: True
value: 19.0 mm
